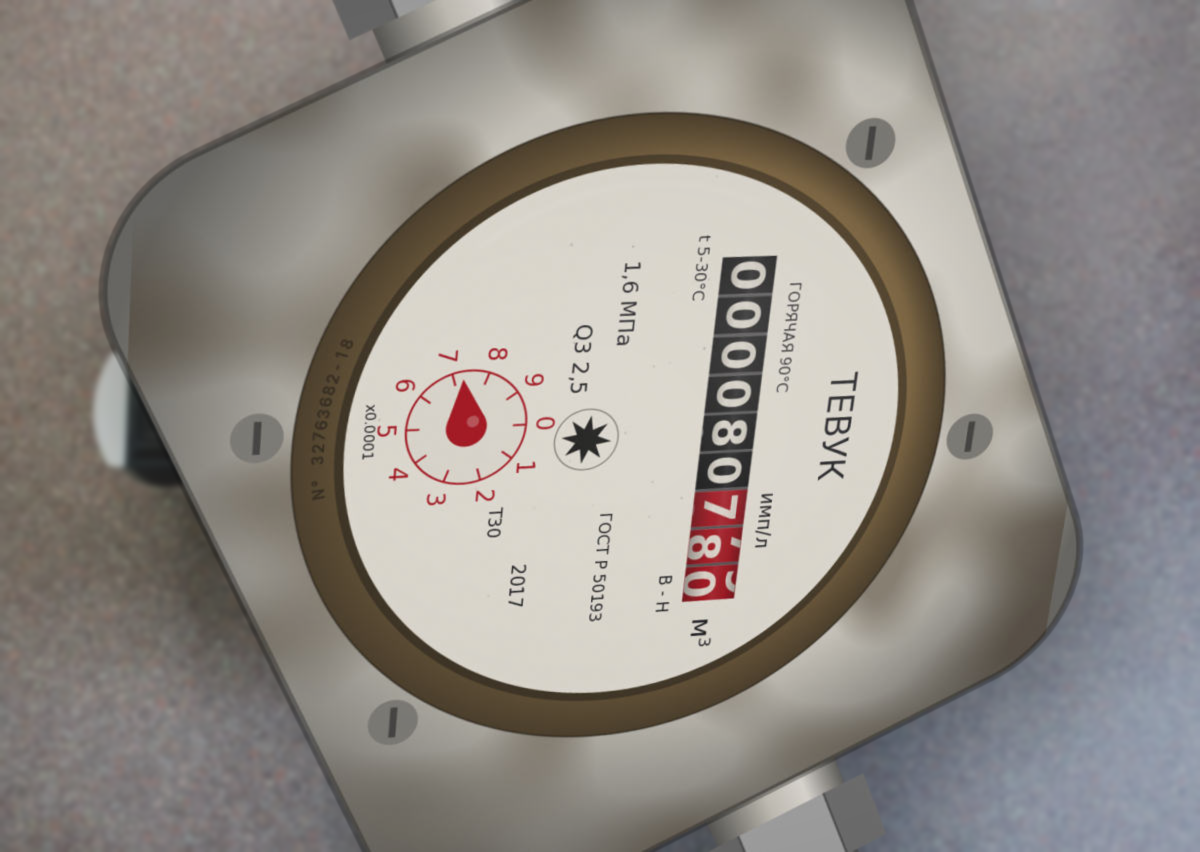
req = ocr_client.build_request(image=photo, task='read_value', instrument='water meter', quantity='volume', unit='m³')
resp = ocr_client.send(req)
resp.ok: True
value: 80.7797 m³
